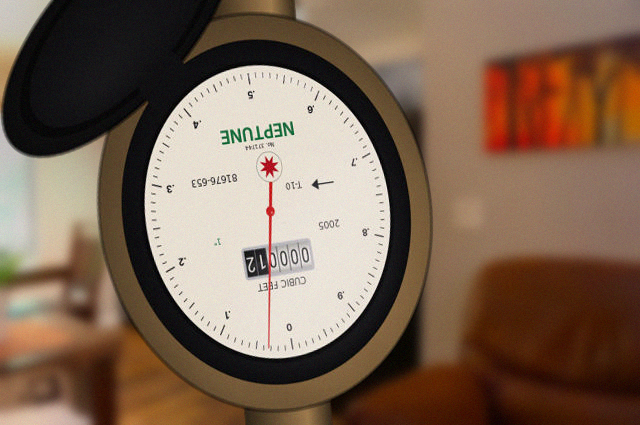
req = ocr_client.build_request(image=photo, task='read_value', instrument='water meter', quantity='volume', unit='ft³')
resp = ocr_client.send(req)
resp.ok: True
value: 12.03 ft³
